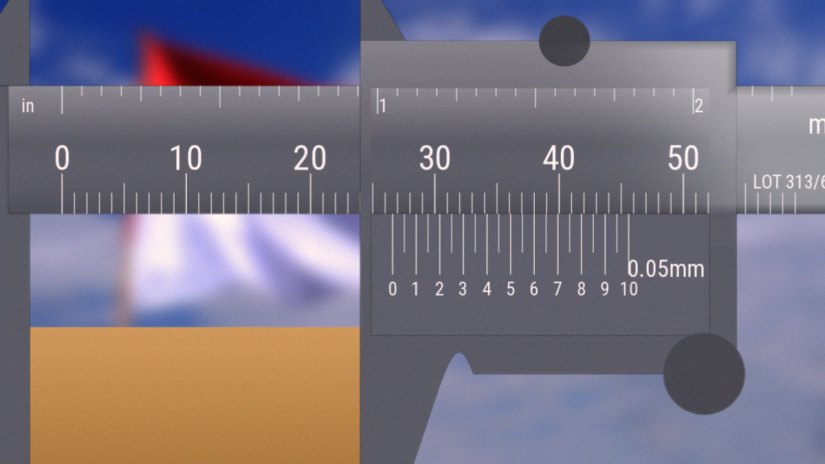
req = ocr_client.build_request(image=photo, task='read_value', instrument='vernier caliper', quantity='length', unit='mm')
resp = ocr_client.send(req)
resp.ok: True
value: 26.6 mm
